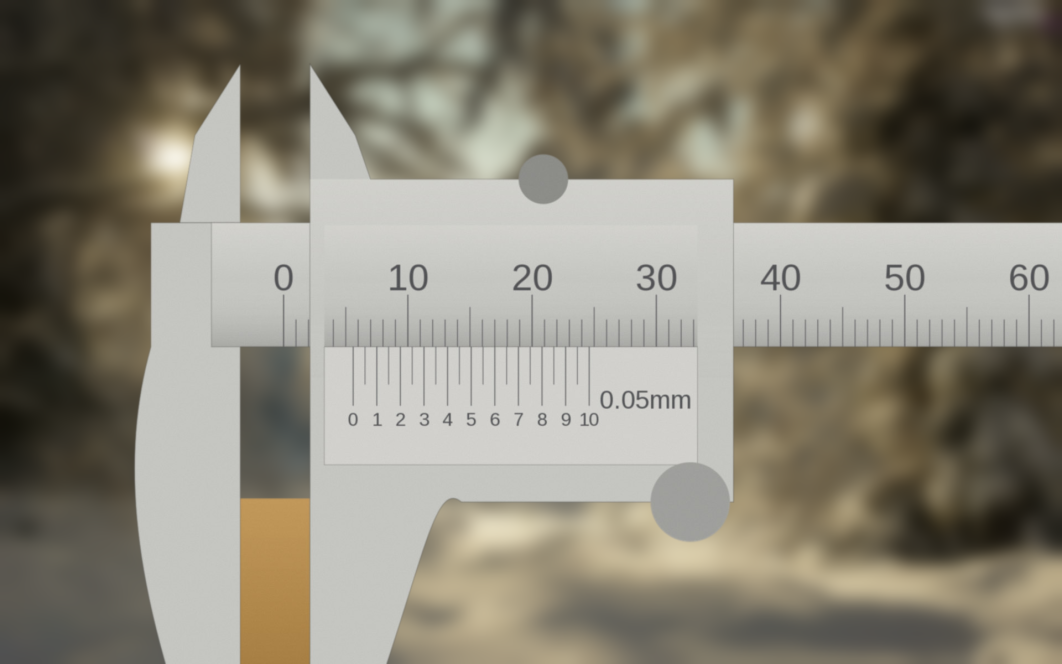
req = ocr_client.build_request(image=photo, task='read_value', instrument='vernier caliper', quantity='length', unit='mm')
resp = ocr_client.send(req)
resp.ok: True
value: 5.6 mm
